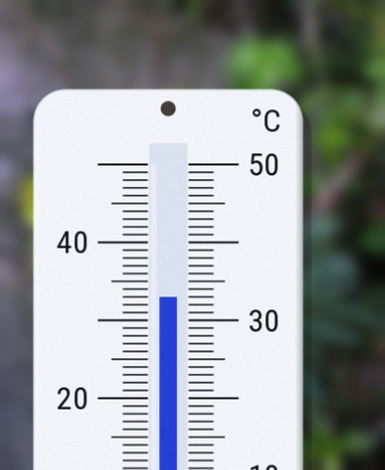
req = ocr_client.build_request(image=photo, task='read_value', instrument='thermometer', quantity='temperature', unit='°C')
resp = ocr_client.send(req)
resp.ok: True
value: 33 °C
